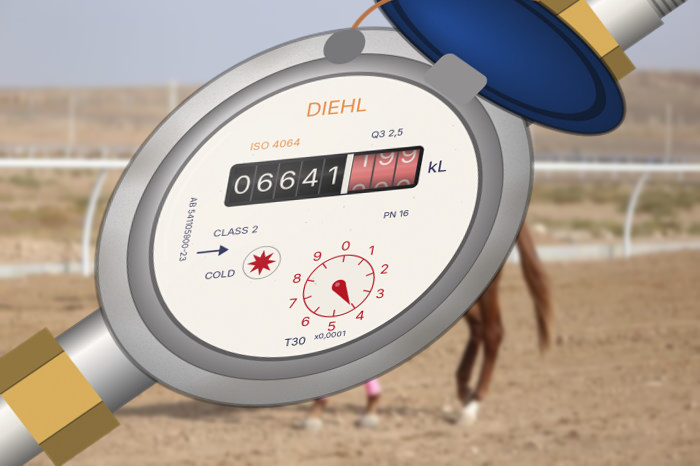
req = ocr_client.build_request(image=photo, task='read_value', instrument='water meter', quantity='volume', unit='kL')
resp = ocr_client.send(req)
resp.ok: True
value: 6641.1994 kL
